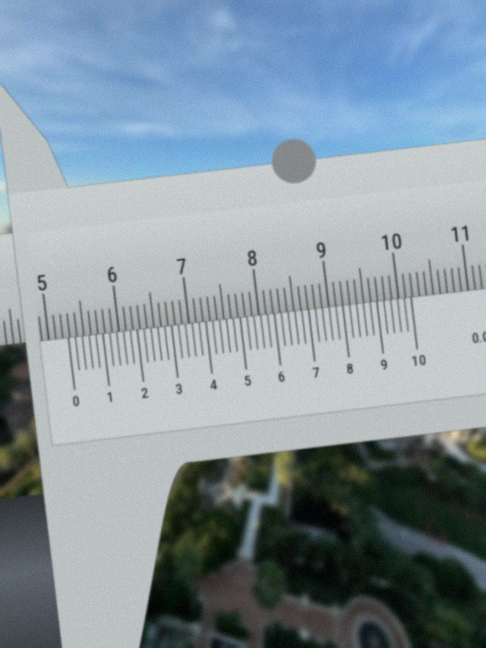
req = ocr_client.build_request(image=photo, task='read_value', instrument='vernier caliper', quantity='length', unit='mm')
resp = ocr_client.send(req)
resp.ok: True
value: 52.8 mm
